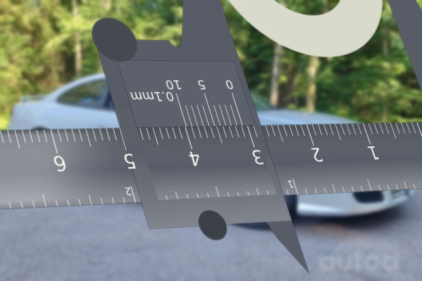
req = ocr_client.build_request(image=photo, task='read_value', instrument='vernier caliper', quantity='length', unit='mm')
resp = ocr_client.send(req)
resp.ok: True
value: 30.8 mm
